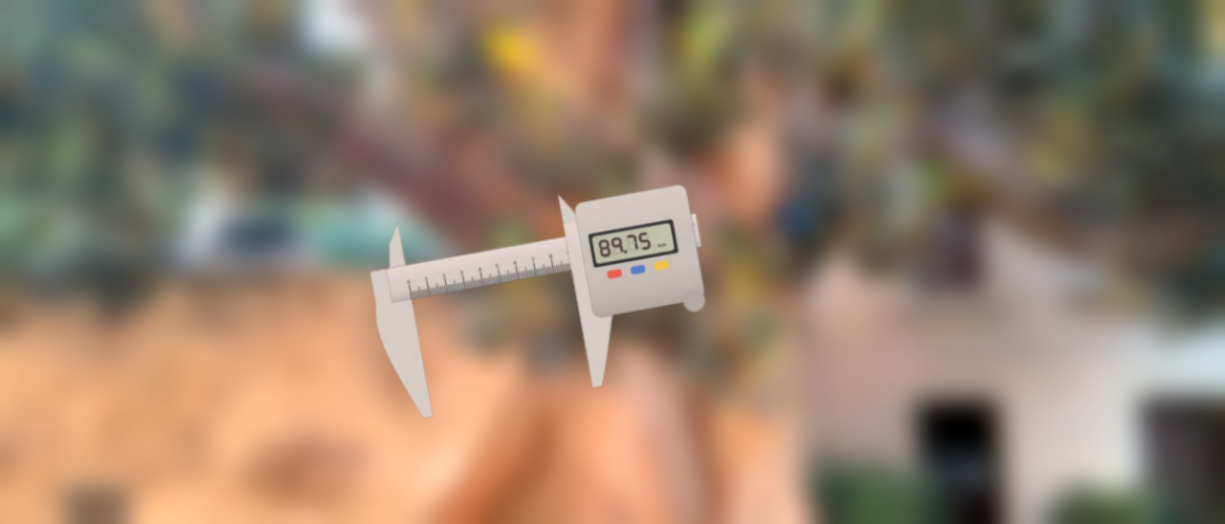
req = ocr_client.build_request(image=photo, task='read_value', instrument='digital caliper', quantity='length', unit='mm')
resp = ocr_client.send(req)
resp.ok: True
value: 89.75 mm
